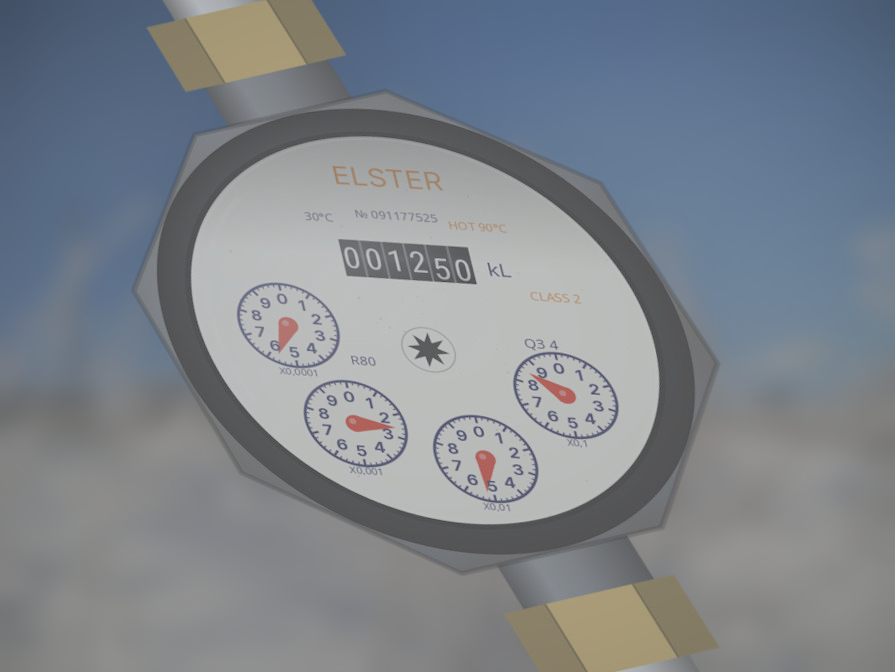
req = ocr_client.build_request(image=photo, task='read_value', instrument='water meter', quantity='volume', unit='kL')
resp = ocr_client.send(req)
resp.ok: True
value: 1249.8525 kL
